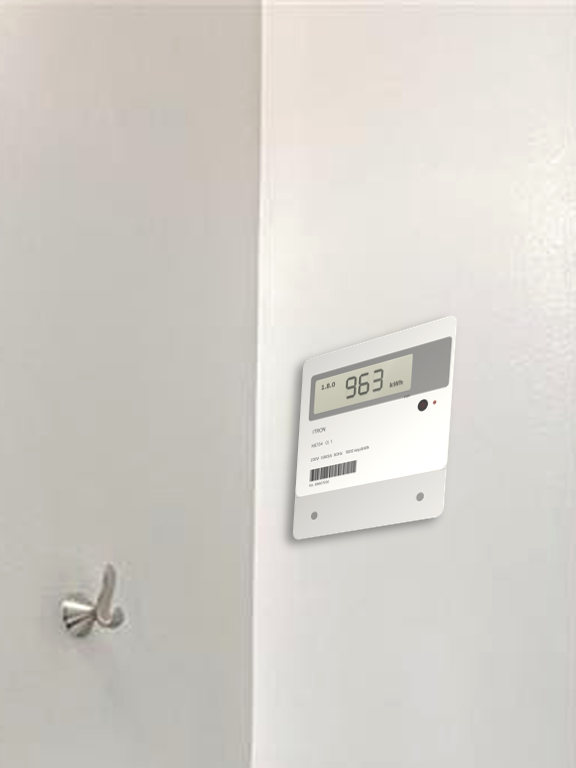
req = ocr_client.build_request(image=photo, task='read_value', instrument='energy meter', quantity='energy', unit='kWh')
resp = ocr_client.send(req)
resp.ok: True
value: 963 kWh
